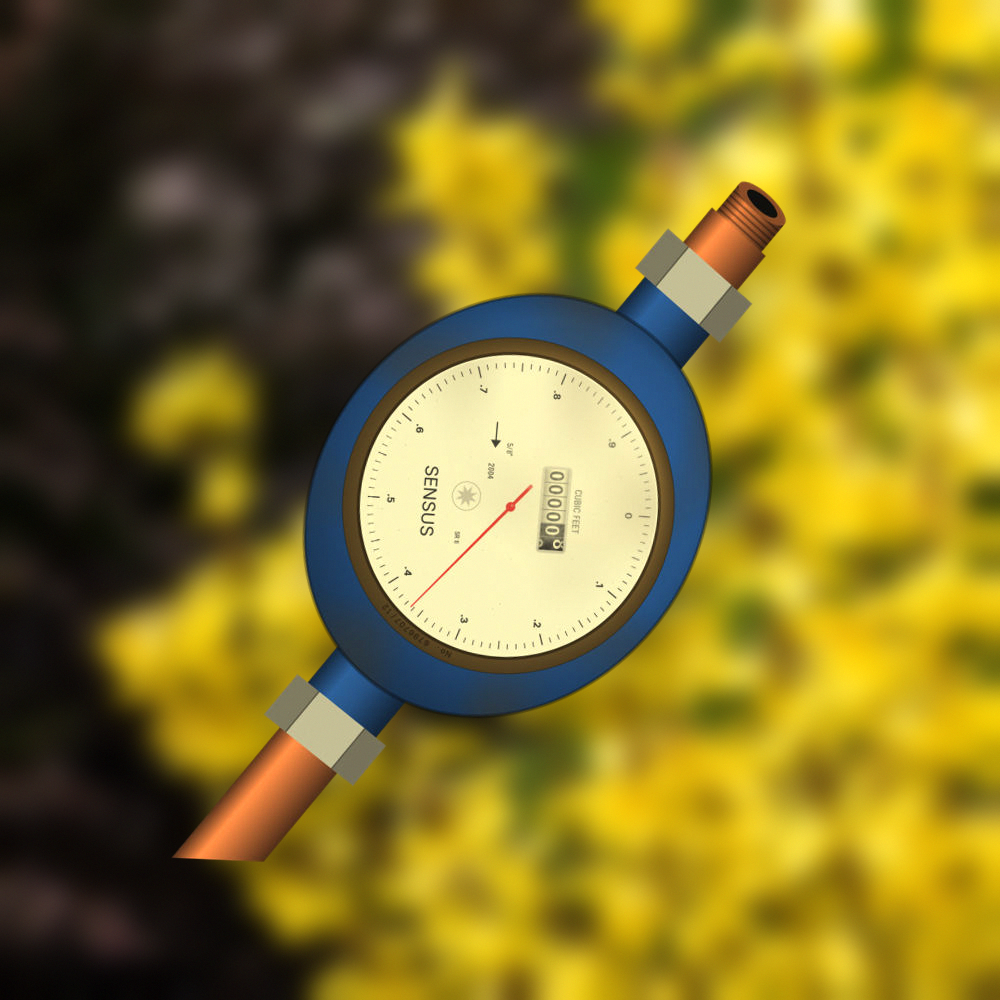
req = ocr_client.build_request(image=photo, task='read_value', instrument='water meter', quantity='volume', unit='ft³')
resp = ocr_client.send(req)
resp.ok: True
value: 8.36 ft³
